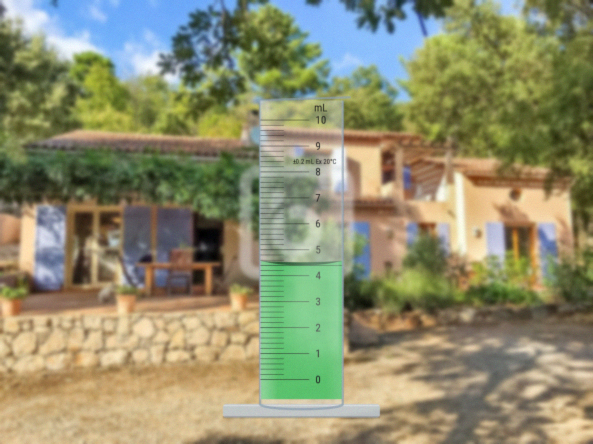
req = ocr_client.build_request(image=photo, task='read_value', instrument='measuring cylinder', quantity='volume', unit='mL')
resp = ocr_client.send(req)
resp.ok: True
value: 4.4 mL
